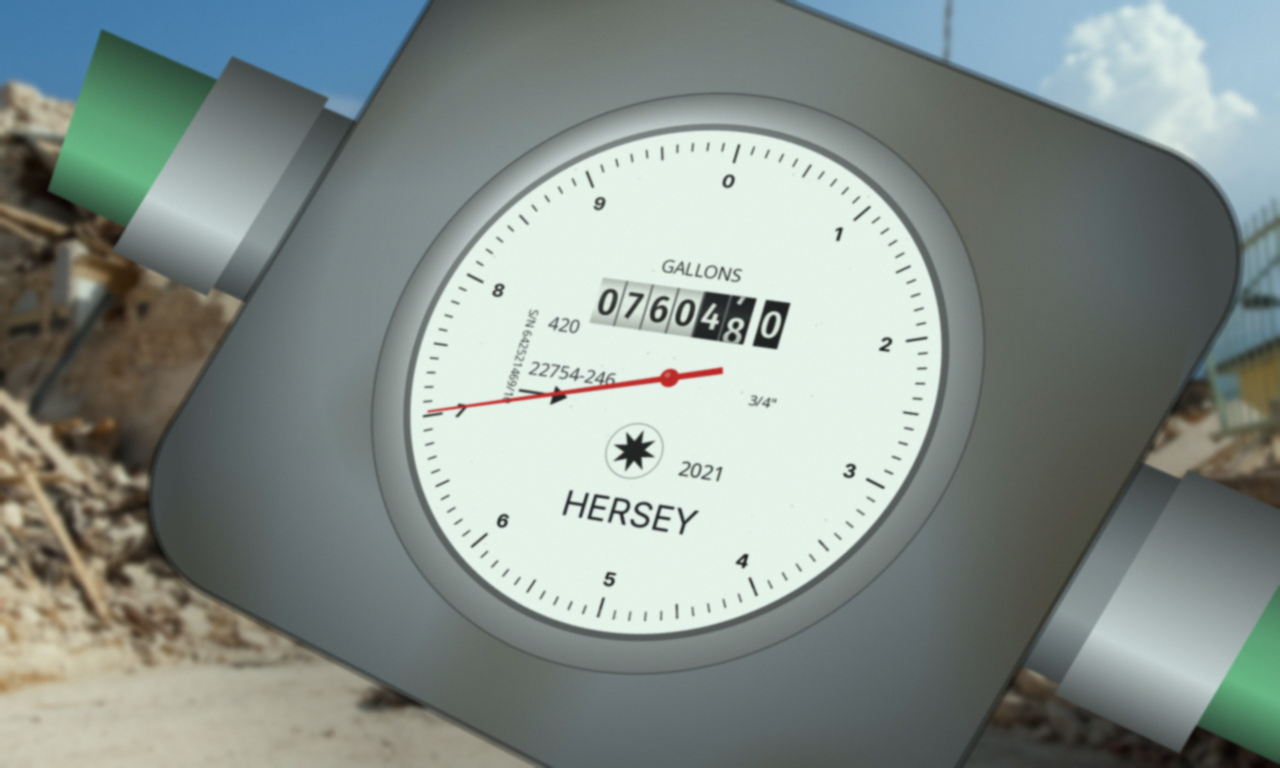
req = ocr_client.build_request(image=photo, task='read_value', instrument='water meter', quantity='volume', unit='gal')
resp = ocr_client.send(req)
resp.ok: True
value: 760477.0 gal
